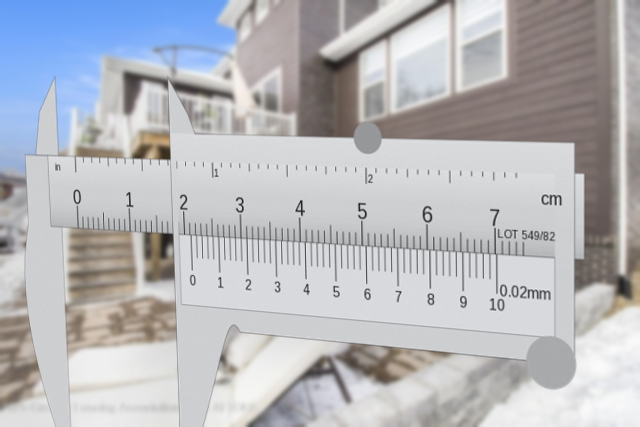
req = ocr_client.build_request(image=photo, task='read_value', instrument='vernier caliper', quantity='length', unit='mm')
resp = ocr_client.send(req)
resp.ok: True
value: 21.2 mm
